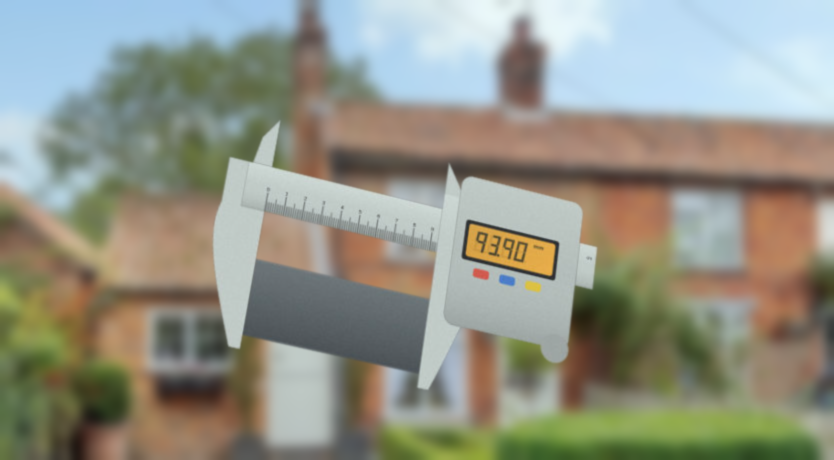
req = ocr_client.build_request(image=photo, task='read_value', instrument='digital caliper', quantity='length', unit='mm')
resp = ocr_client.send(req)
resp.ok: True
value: 93.90 mm
